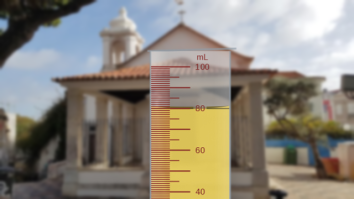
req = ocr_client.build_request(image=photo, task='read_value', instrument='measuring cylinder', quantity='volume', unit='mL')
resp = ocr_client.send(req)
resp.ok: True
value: 80 mL
